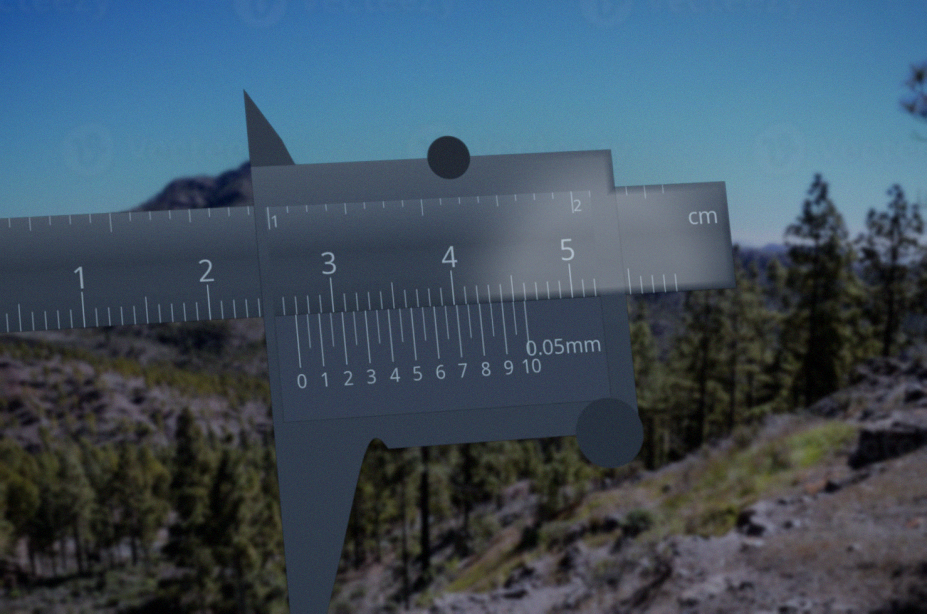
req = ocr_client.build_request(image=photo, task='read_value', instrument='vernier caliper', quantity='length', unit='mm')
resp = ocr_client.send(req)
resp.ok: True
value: 26.9 mm
